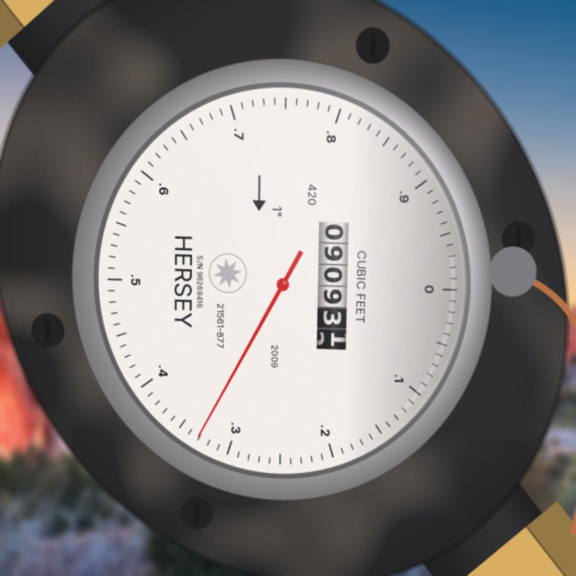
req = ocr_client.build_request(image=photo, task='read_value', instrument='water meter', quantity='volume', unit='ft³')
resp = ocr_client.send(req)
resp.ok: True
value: 90931.33 ft³
